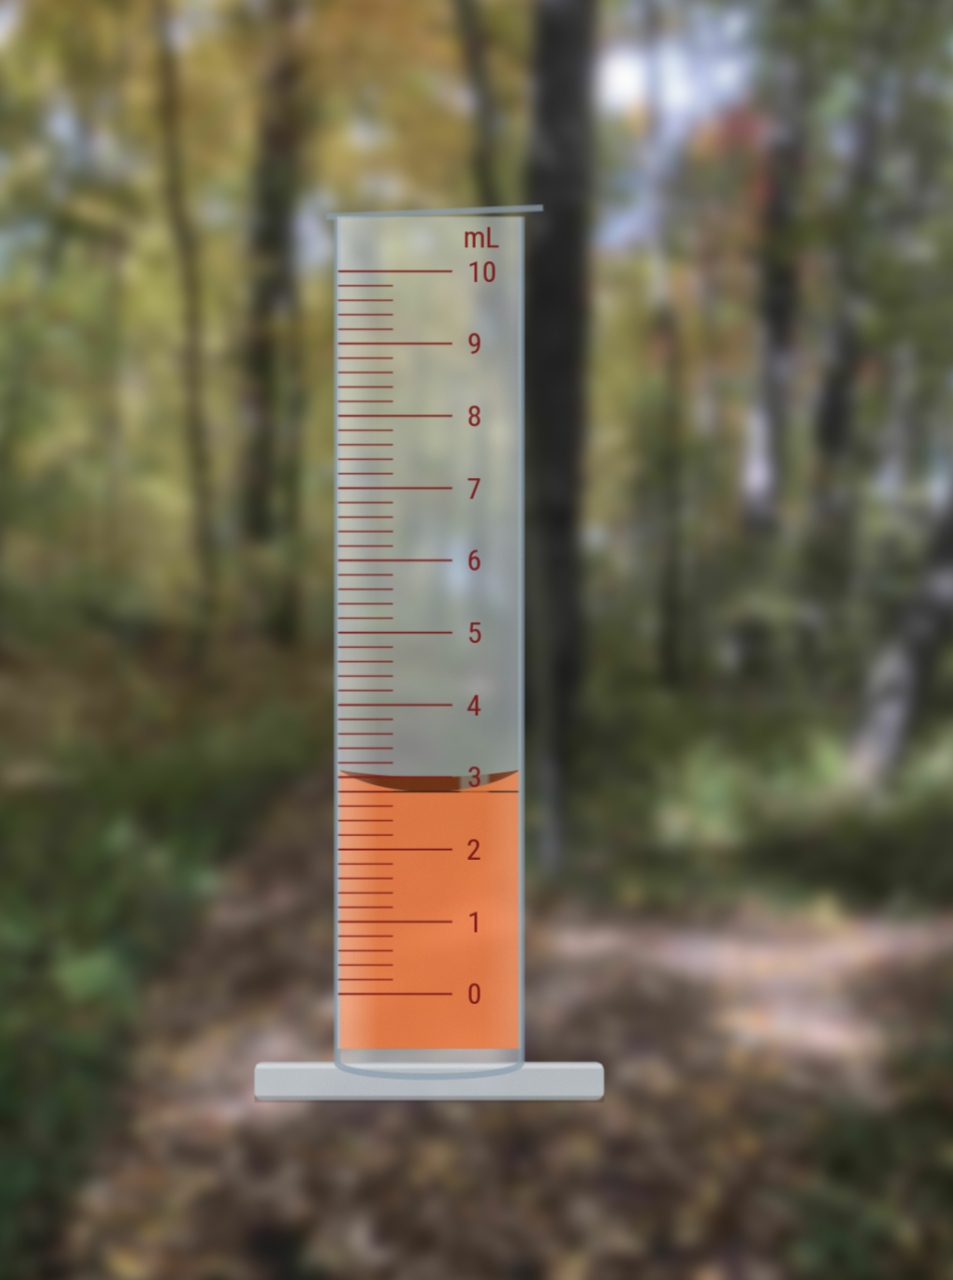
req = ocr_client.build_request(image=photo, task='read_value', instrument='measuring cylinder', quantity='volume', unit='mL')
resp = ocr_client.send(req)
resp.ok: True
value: 2.8 mL
